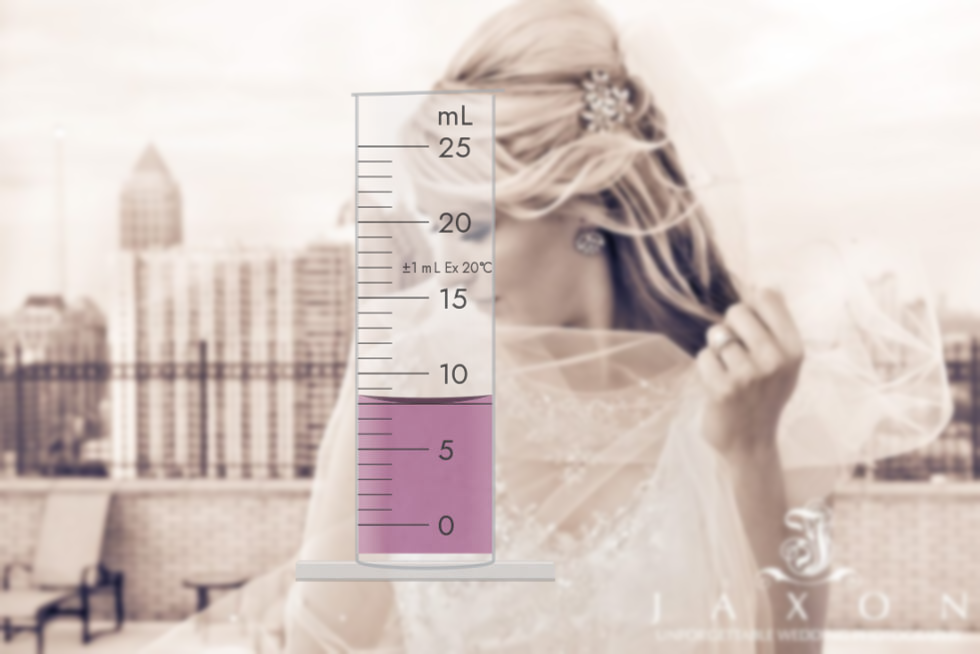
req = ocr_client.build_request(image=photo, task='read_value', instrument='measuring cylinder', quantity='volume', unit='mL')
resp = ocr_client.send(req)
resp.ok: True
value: 8 mL
